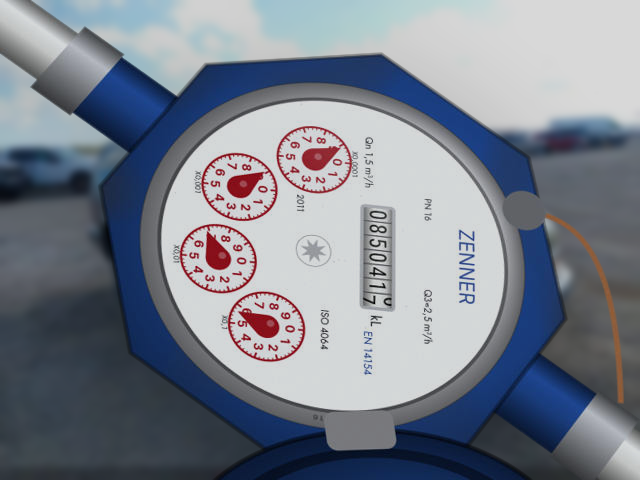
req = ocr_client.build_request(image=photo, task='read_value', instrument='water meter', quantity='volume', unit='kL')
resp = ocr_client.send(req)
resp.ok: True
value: 850416.5689 kL
